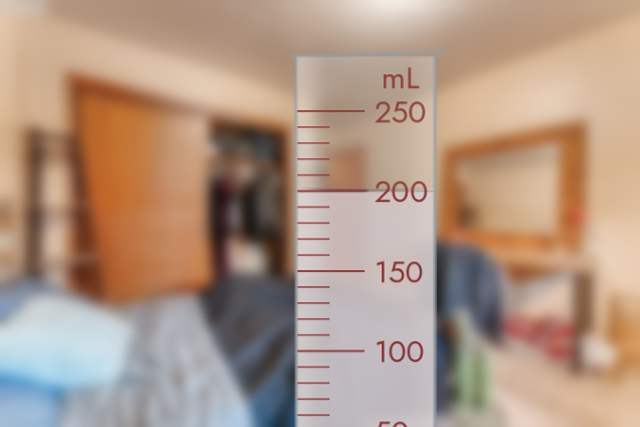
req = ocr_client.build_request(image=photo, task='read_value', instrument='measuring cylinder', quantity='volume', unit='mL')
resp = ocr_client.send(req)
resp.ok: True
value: 200 mL
